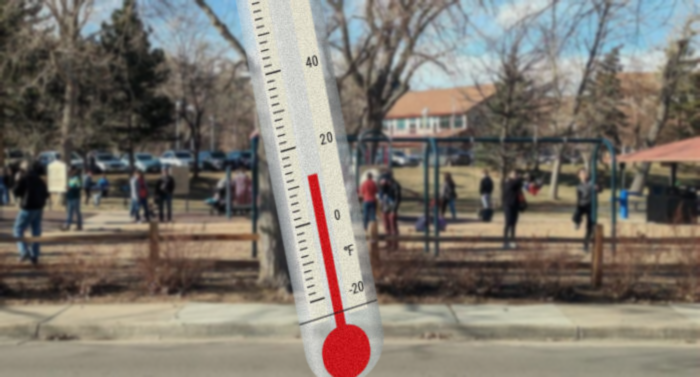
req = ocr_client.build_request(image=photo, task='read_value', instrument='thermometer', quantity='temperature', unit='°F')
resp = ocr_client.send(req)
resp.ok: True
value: 12 °F
